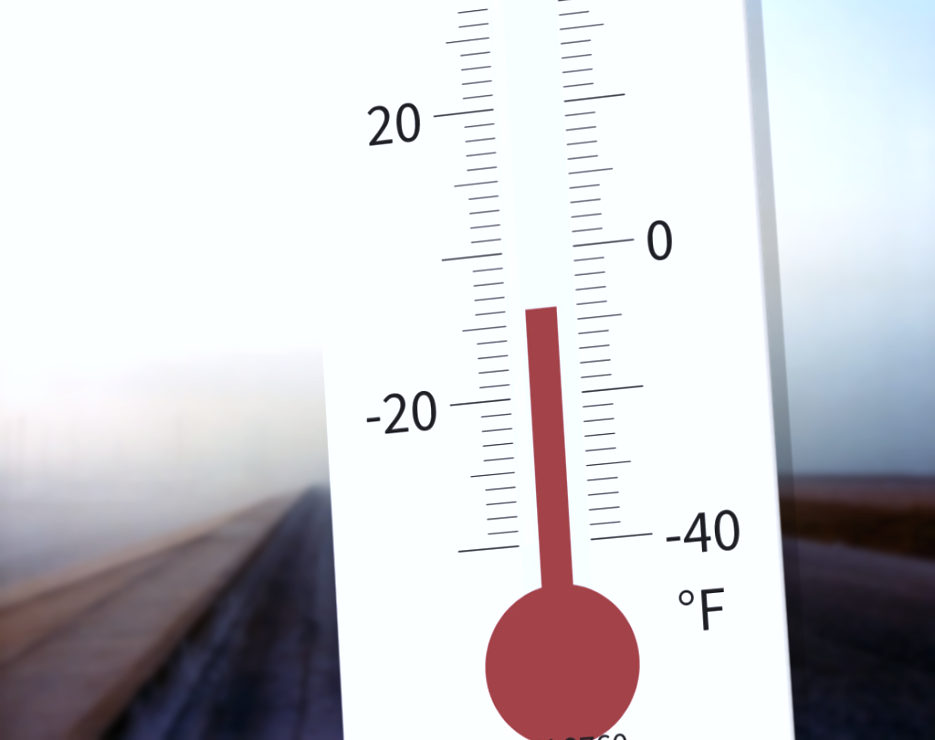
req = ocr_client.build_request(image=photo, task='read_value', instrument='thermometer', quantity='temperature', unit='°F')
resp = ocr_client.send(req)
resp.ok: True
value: -8 °F
